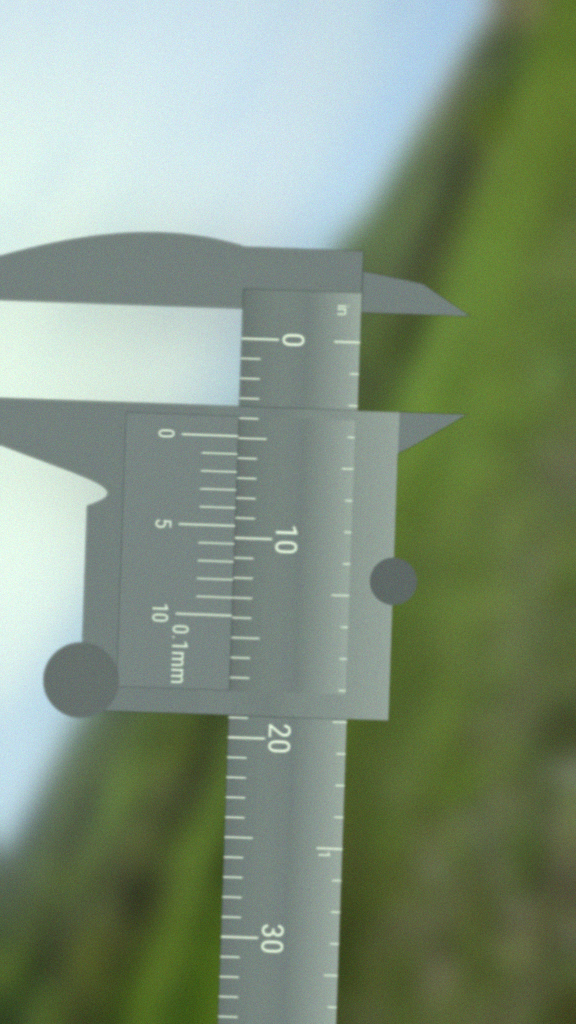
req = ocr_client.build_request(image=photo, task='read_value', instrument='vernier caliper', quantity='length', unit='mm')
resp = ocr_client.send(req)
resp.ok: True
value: 4.9 mm
